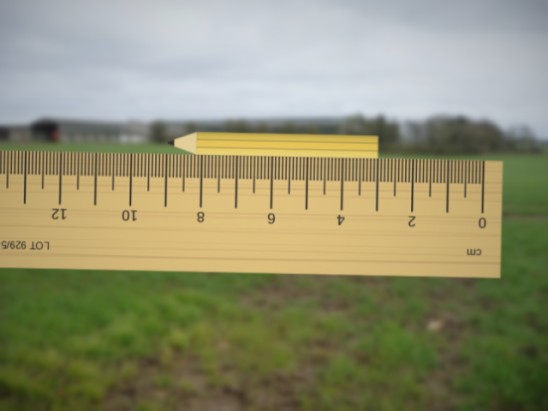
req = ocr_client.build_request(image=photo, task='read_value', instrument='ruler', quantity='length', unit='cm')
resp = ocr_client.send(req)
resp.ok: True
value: 6 cm
